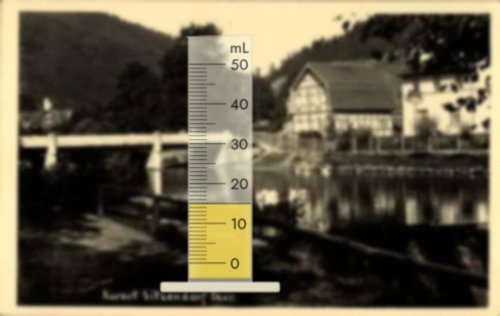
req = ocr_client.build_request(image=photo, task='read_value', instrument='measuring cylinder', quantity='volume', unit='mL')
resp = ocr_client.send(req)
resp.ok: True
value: 15 mL
